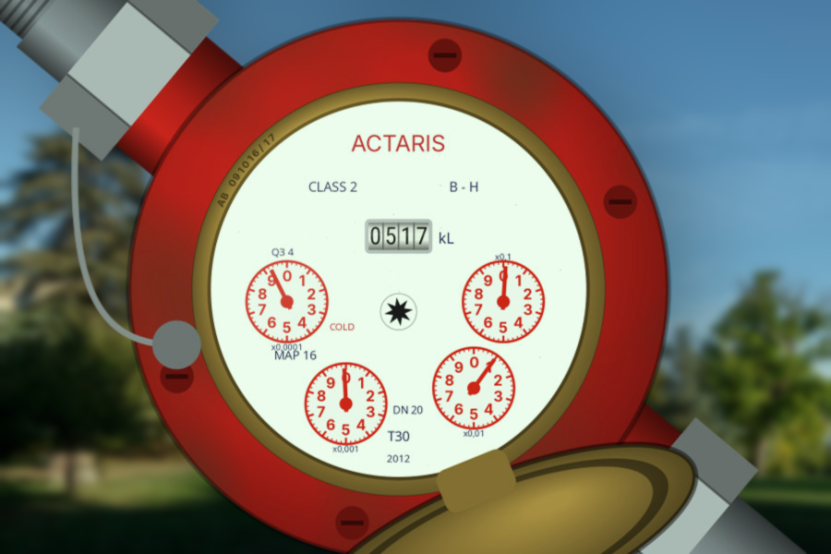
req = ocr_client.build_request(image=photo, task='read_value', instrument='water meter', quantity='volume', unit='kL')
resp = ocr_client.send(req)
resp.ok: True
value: 517.0099 kL
